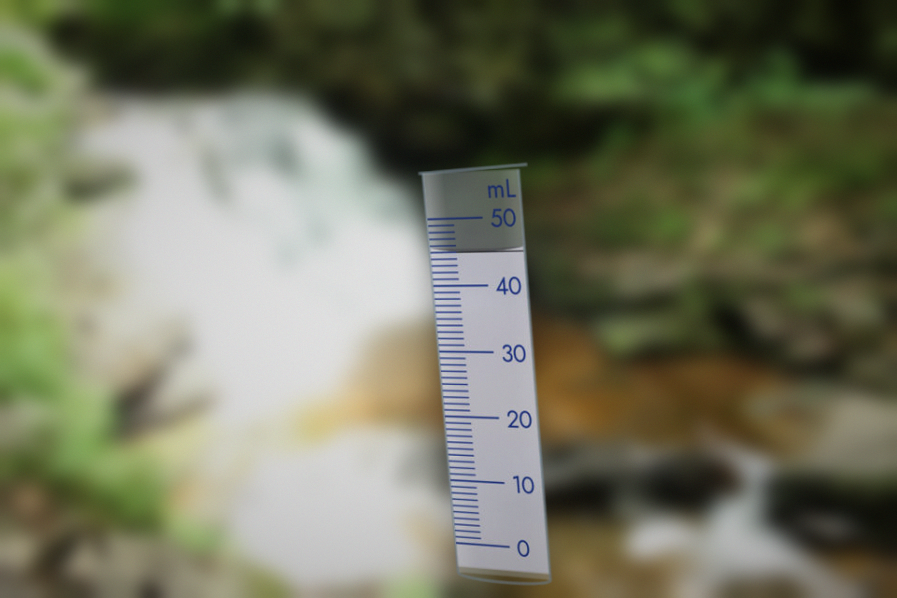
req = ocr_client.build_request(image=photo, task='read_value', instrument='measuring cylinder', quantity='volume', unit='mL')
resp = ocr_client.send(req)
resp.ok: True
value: 45 mL
